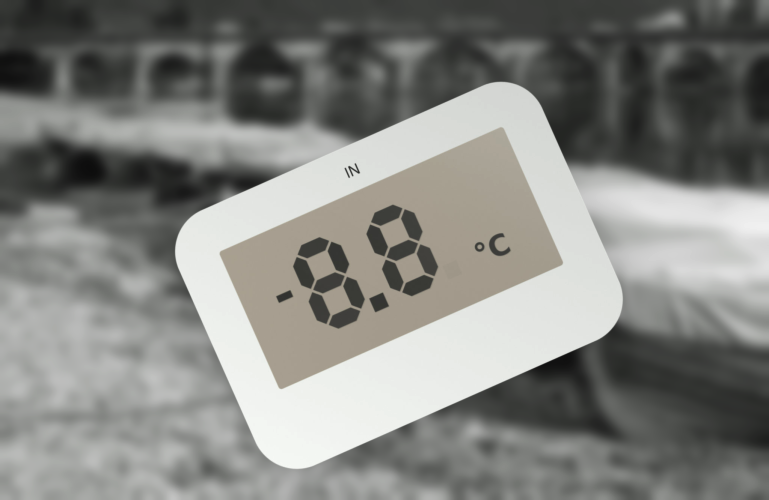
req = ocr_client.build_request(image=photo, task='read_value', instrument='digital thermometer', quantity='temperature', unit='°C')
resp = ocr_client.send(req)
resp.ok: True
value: -8.8 °C
